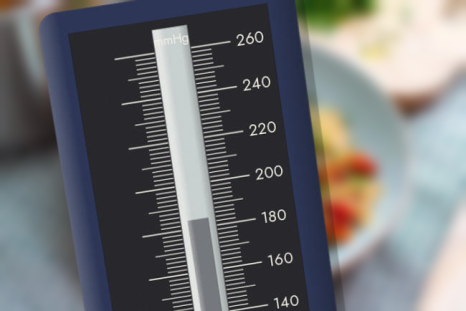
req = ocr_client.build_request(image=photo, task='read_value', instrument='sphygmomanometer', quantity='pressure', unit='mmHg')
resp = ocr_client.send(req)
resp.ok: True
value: 184 mmHg
